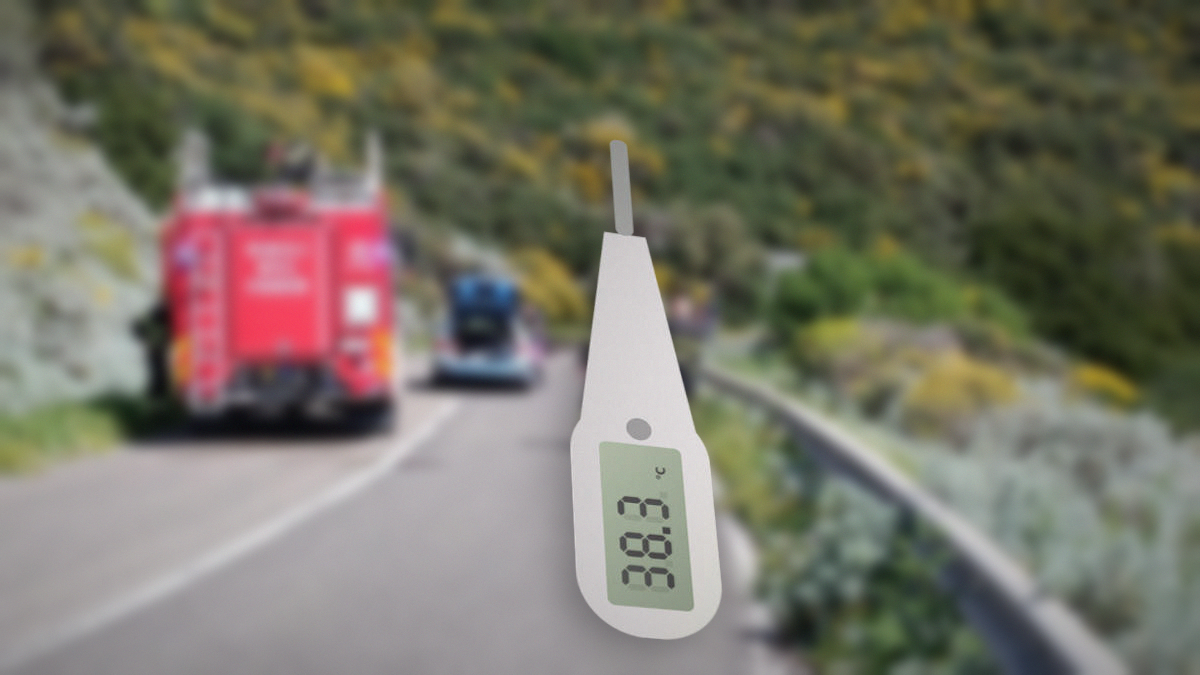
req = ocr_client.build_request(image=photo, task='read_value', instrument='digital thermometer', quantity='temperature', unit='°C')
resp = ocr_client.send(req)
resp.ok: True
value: 38.3 °C
